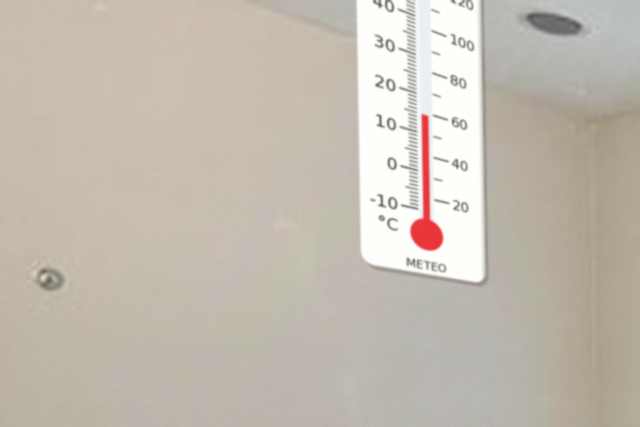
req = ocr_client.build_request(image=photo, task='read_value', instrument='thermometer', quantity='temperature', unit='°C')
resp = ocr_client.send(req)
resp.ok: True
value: 15 °C
